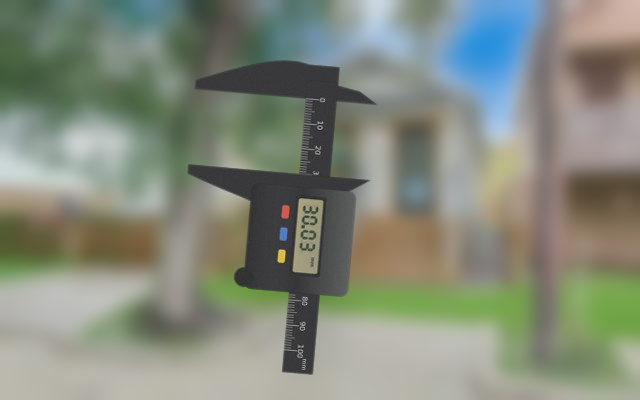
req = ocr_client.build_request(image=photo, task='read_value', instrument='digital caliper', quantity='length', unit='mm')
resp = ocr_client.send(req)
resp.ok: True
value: 30.03 mm
